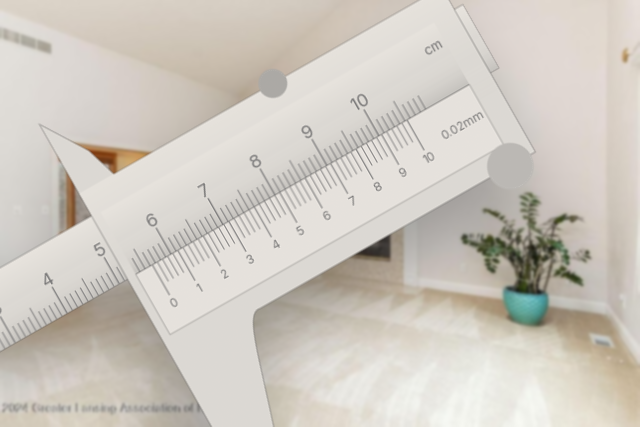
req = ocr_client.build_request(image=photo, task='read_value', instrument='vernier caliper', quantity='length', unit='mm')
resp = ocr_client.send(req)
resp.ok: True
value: 56.4 mm
